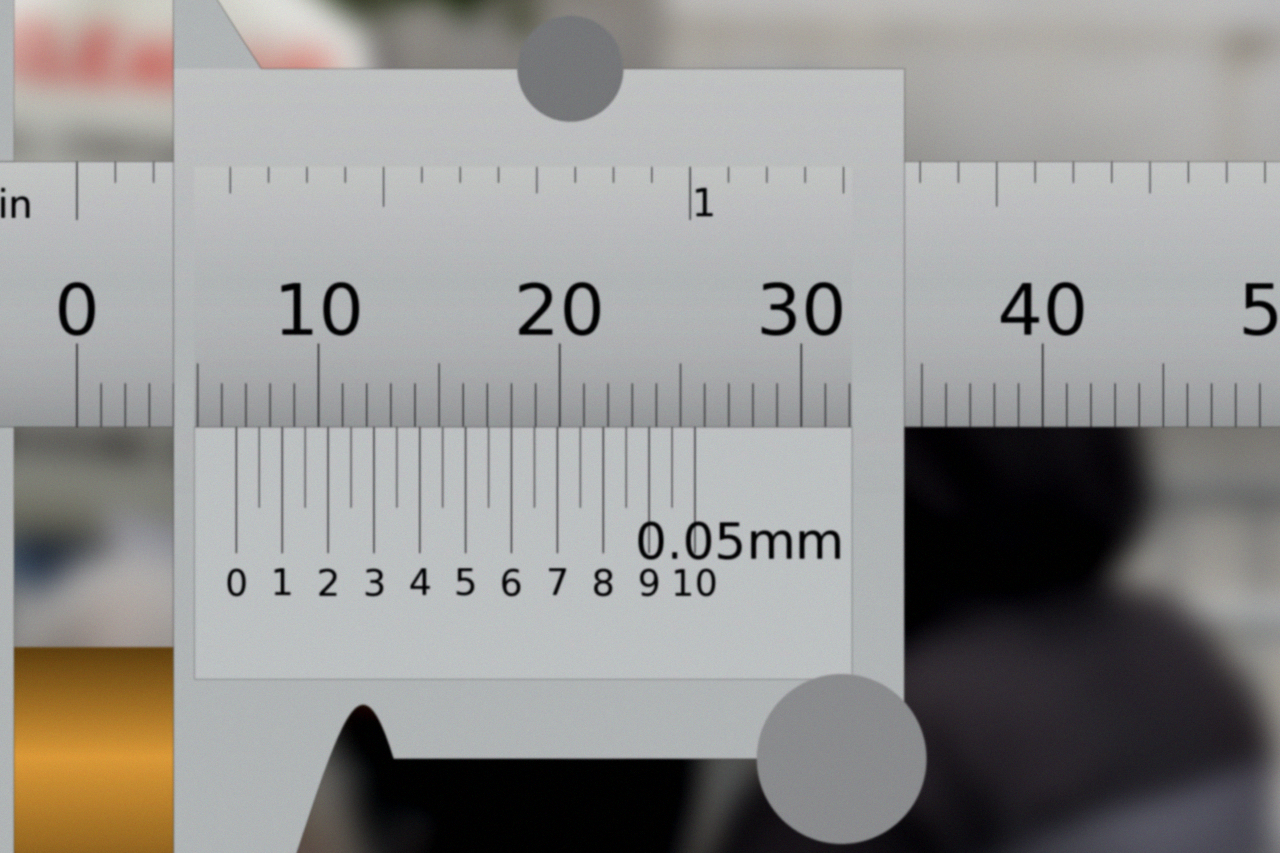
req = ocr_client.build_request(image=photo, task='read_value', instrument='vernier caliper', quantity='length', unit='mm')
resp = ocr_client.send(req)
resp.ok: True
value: 6.6 mm
